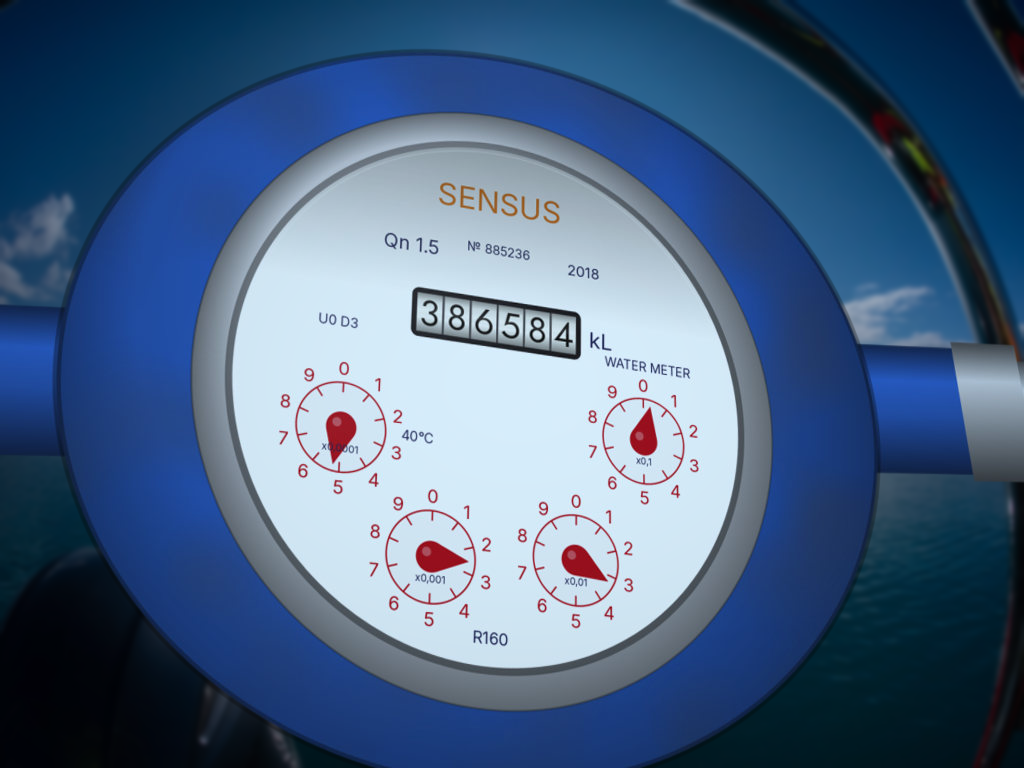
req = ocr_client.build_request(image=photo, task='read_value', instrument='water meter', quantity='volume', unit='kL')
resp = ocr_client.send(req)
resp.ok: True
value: 386584.0325 kL
